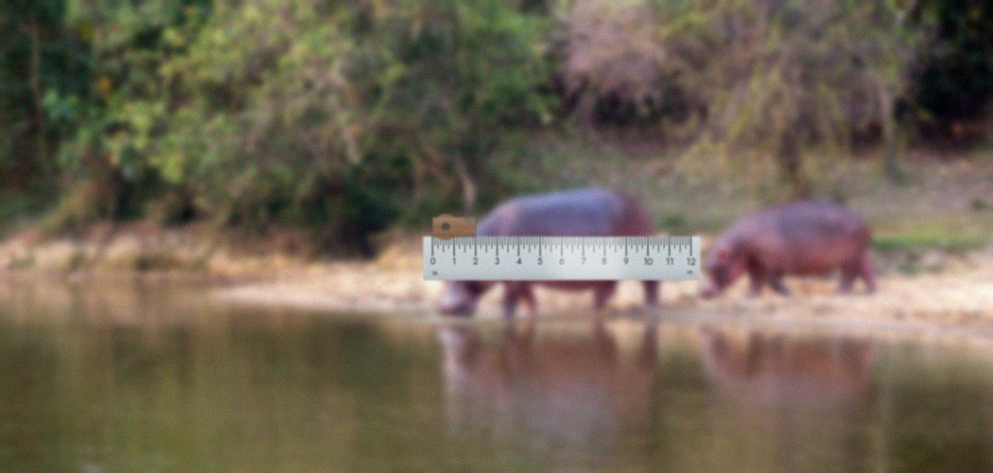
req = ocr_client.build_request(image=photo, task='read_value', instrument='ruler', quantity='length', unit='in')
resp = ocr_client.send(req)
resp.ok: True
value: 2 in
